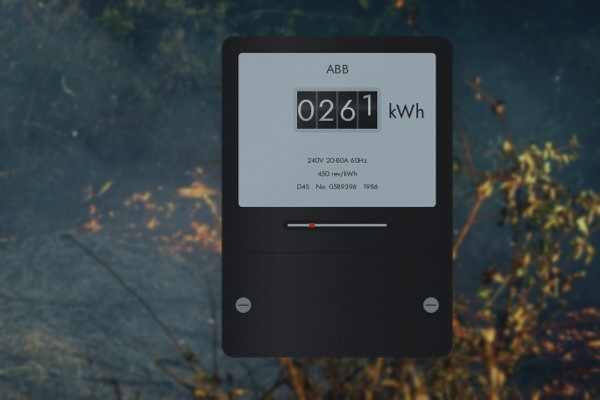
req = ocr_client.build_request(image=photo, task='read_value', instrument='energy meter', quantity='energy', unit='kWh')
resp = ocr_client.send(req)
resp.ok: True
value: 261 kWh
